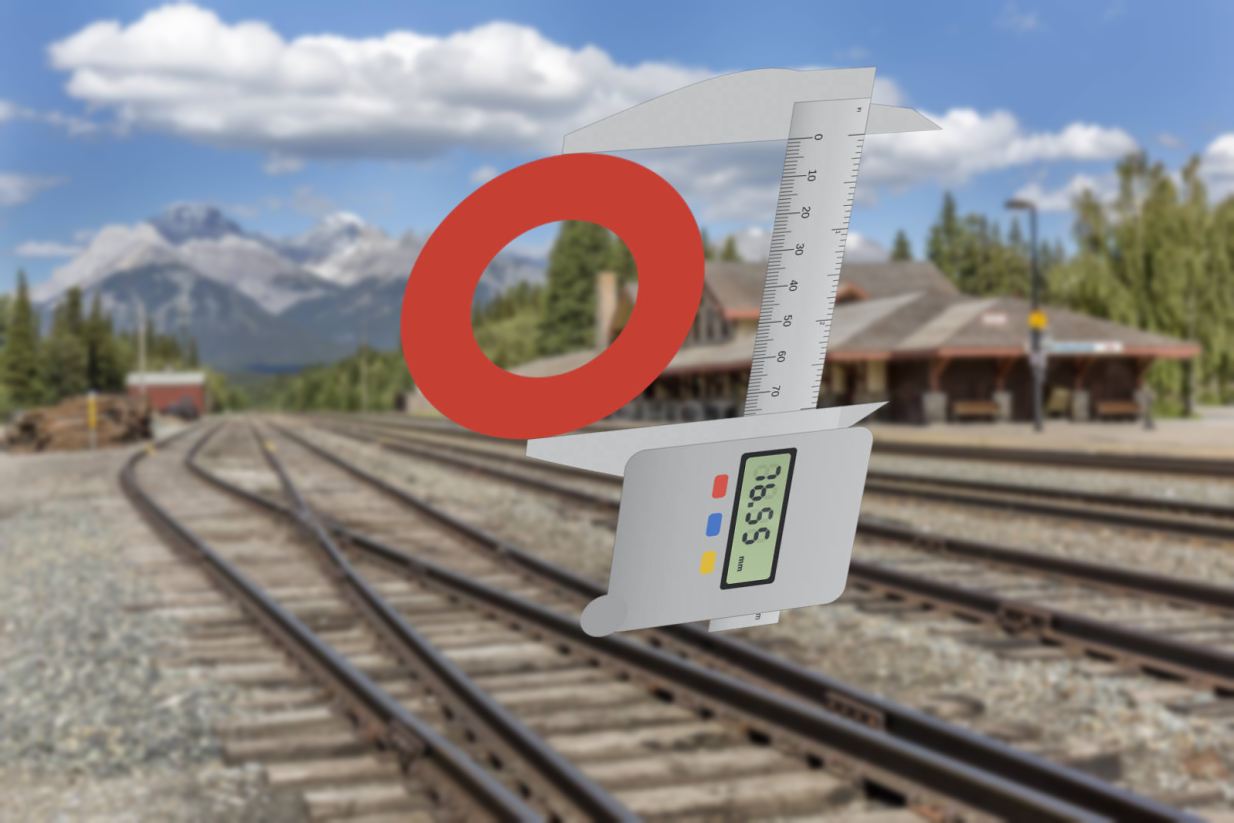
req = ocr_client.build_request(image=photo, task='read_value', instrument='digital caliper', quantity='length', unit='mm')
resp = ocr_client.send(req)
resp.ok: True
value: 76.55 mm
